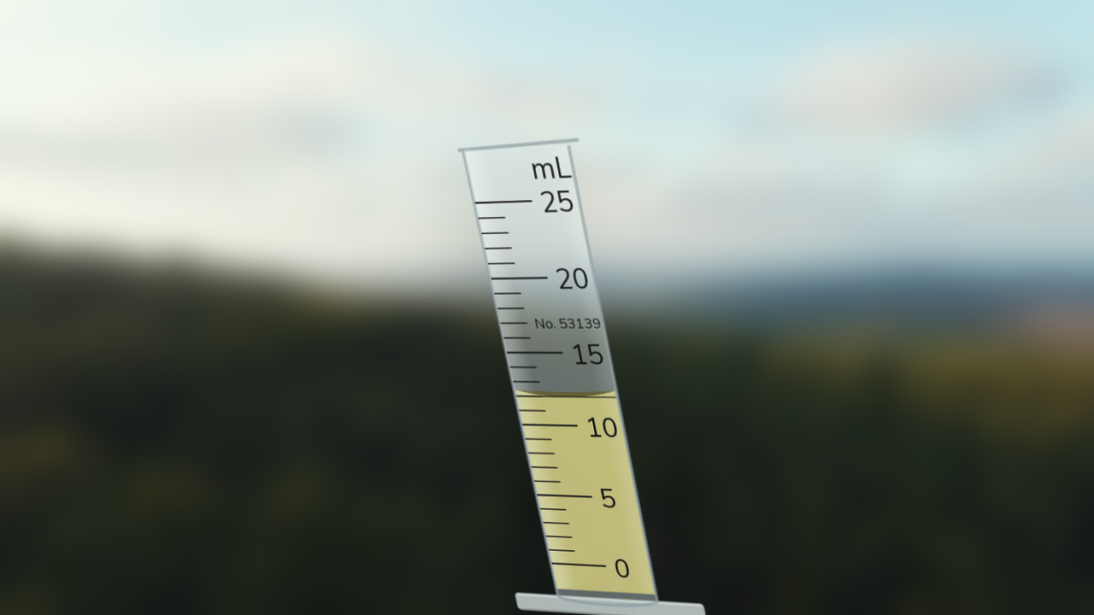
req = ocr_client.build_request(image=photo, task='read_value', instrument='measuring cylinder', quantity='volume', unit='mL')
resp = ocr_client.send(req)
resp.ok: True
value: 12 mL
